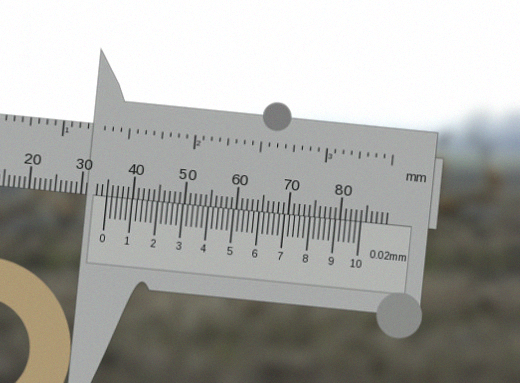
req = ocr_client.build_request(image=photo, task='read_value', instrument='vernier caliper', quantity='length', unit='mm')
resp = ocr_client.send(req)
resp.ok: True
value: 35.0 mm
